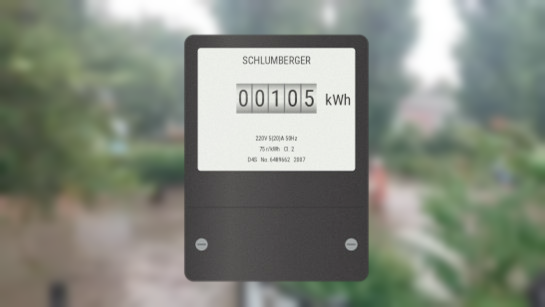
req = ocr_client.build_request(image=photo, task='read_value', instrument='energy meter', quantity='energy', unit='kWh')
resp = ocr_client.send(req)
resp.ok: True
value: 105 kWh
